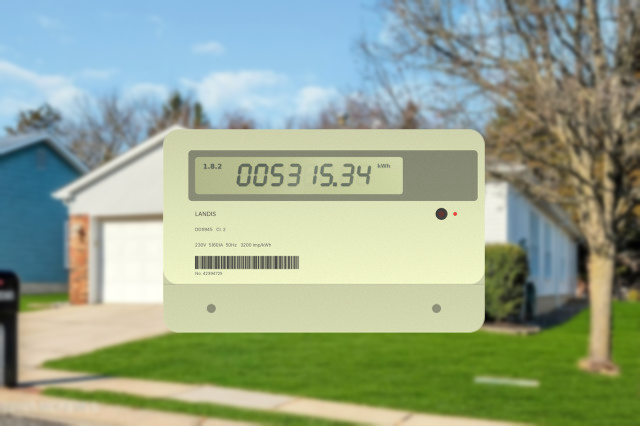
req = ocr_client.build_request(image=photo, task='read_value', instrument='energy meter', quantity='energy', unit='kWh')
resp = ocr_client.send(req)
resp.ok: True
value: 5315.34 kWh
